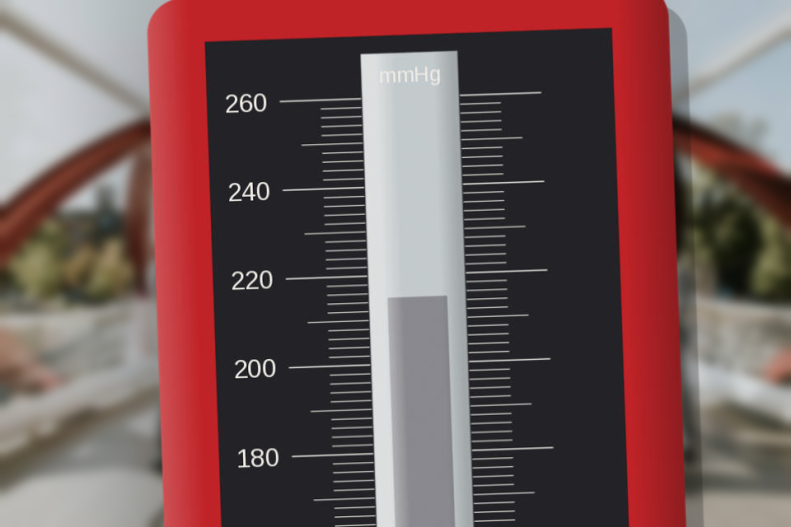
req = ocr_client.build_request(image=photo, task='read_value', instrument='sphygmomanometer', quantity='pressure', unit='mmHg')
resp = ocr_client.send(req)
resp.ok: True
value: 215 mmHg
